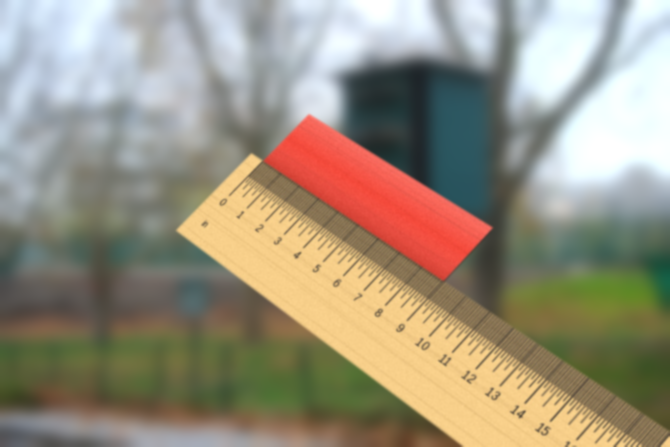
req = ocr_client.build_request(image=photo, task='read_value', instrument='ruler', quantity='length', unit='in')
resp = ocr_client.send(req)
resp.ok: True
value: 9 in
